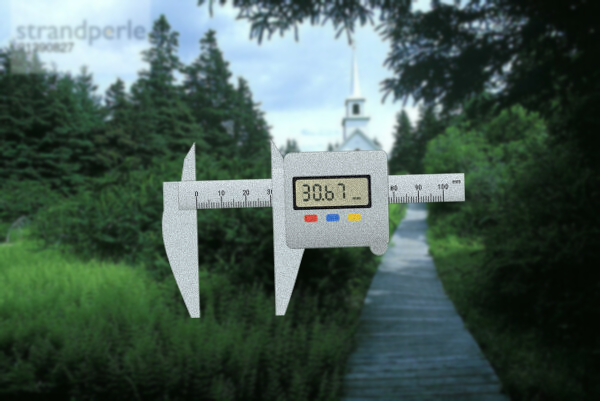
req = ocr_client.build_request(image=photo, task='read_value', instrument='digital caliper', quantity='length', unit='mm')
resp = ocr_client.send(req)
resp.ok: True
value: 30.67 mm
